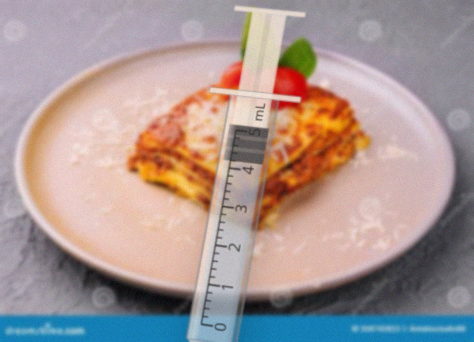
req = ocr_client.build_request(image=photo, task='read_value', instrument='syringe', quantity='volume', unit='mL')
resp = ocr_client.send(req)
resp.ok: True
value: 4.2 mL
